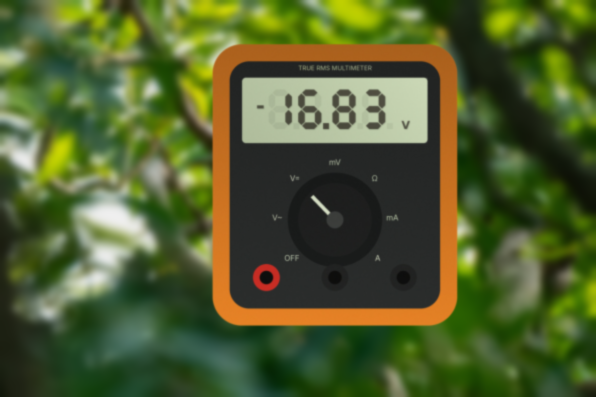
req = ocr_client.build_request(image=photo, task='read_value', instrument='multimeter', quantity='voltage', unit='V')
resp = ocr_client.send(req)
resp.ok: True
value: -16.83 V
